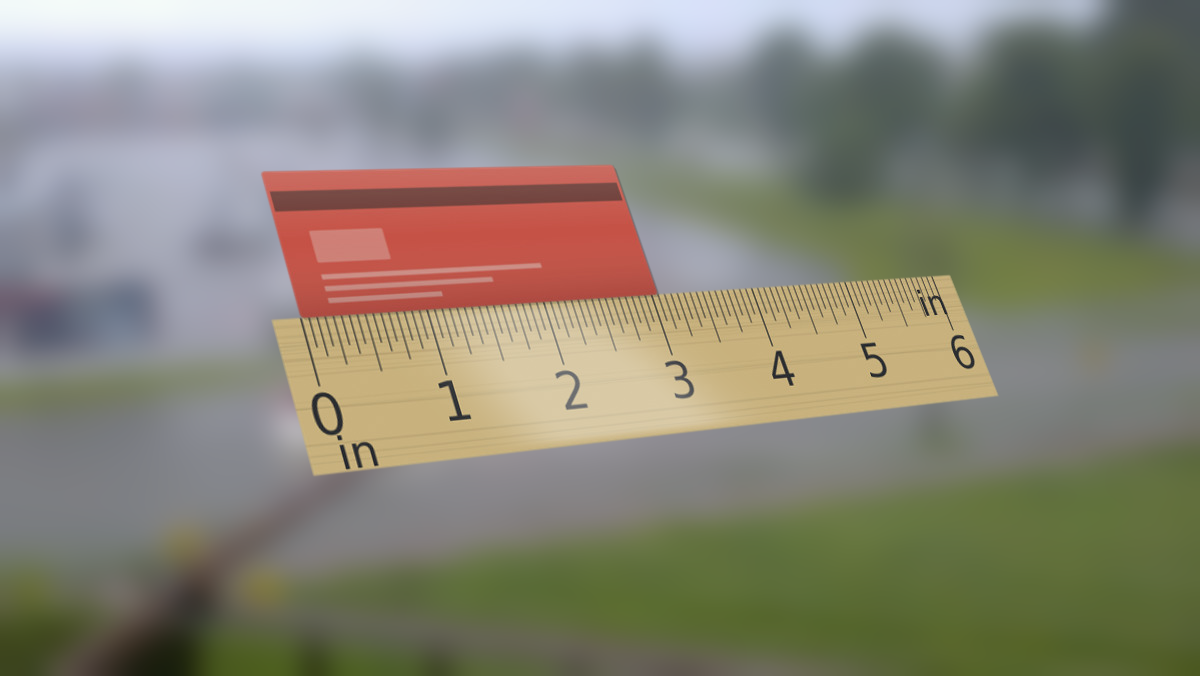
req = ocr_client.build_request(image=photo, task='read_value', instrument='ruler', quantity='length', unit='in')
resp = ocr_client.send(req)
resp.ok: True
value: 3.0625 in
